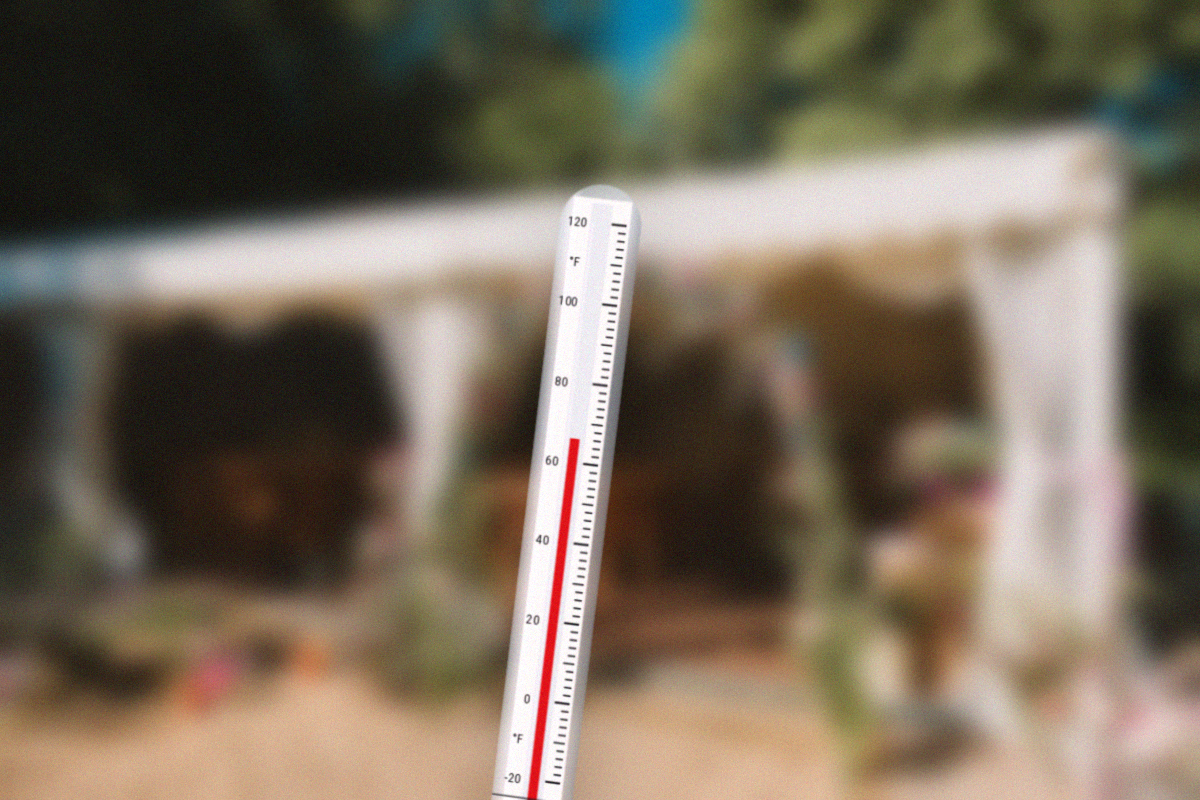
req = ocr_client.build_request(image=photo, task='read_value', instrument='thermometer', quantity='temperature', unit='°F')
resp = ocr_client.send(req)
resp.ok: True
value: 66 °F
